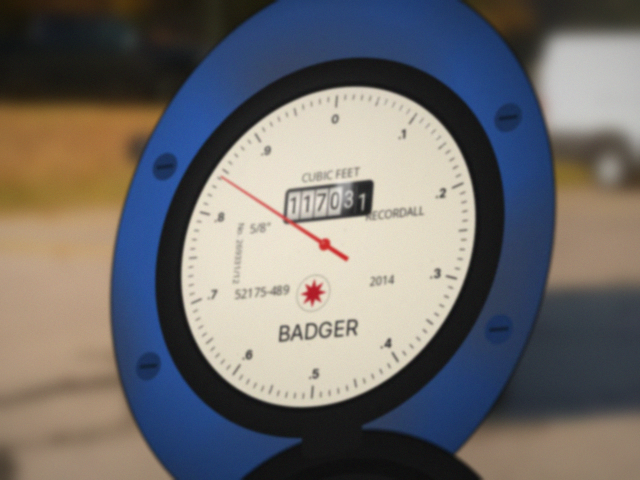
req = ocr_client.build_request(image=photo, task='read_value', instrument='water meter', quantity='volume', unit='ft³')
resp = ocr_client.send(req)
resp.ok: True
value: 117030.84 ft³
